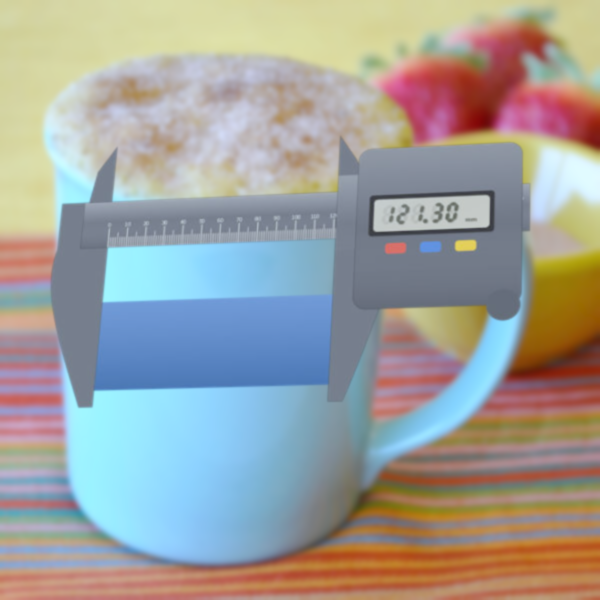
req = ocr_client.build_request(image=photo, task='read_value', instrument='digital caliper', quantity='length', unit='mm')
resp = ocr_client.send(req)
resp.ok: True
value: 121.30 mm
